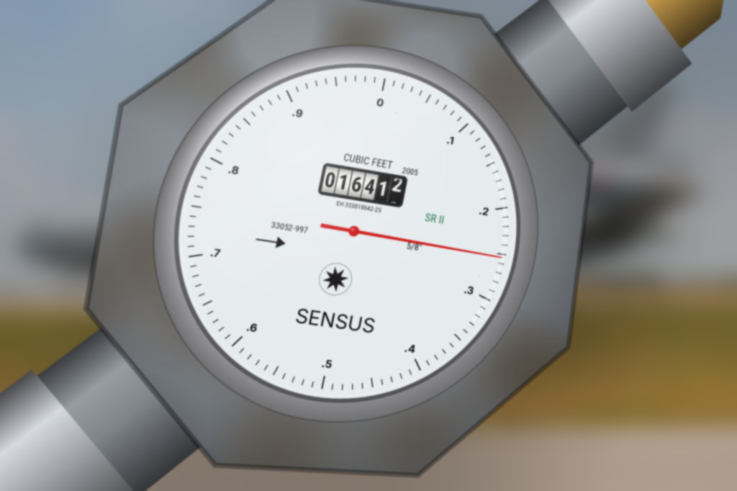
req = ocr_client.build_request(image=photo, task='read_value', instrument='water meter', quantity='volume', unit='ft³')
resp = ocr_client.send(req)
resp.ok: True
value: 16412.25 ft³
